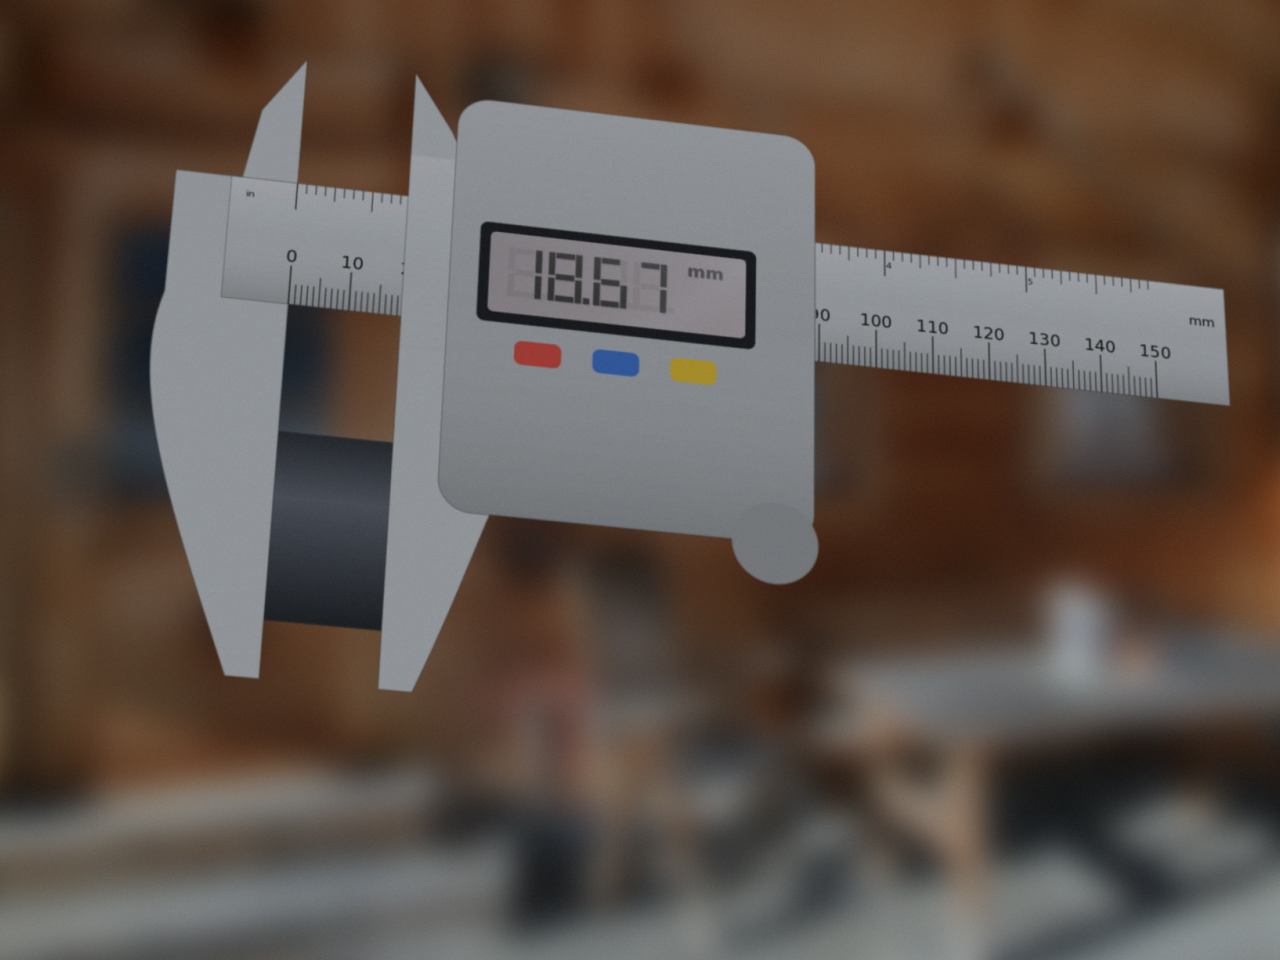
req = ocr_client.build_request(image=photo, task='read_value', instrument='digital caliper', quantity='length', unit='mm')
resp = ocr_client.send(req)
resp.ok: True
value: 18.67 mm
